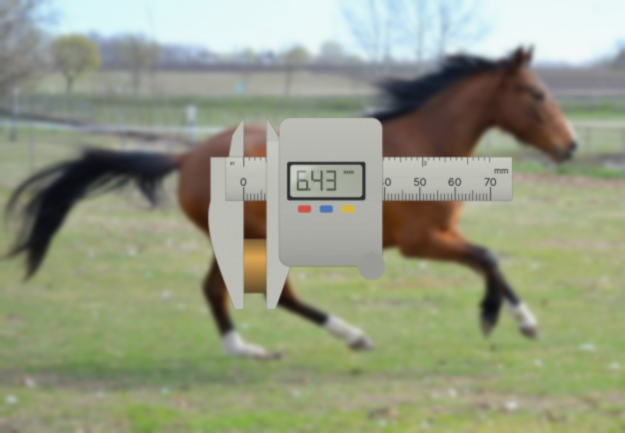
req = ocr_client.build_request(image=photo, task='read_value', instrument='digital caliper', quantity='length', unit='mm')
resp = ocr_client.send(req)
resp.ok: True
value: 6.43 mm
